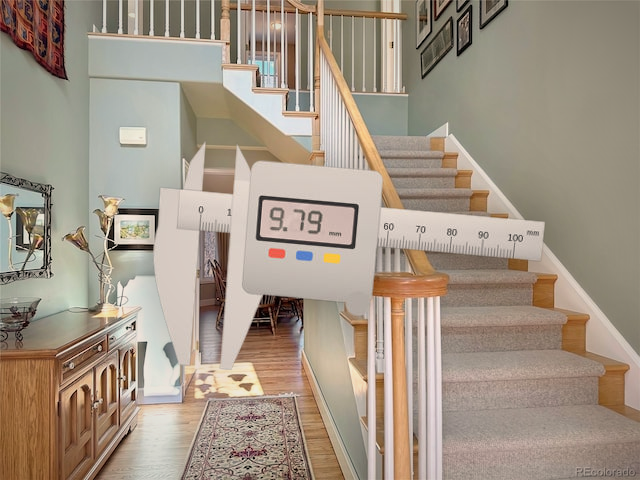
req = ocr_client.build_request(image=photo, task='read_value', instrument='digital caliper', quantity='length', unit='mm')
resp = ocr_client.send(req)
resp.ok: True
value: 9.79 mm
